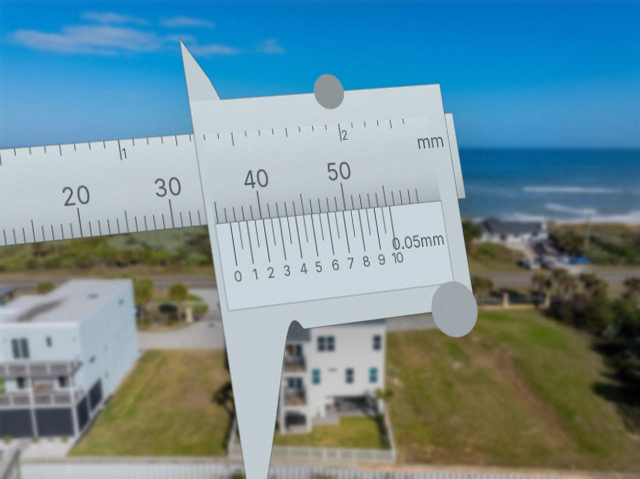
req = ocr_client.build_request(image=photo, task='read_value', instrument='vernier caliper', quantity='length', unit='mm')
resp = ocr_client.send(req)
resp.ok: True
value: 36.4 mm
